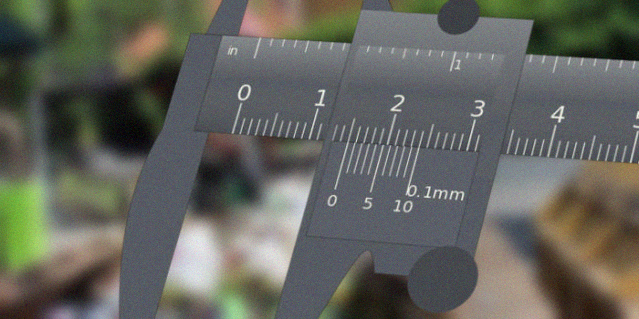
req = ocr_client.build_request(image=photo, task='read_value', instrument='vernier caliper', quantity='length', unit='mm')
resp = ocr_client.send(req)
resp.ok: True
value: 15.0 mm
